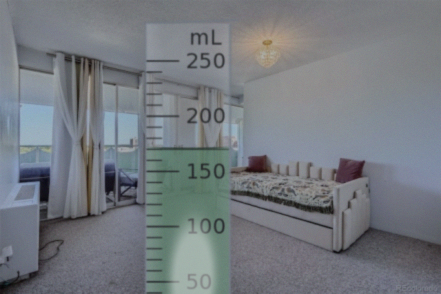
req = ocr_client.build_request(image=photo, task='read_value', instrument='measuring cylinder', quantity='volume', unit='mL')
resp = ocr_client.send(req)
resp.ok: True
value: 170 mL
